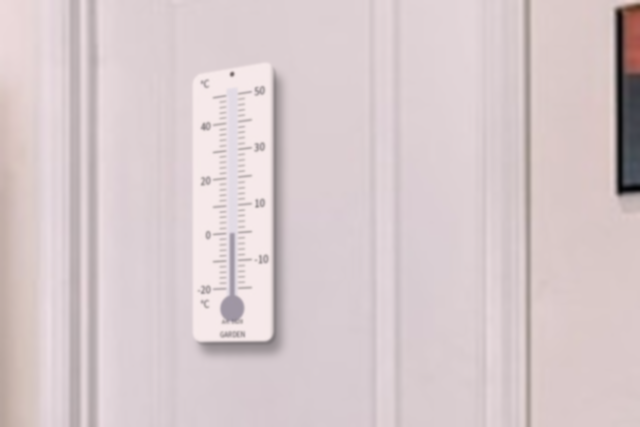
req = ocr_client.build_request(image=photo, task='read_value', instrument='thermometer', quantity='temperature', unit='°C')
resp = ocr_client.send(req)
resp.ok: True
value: 0 °C
